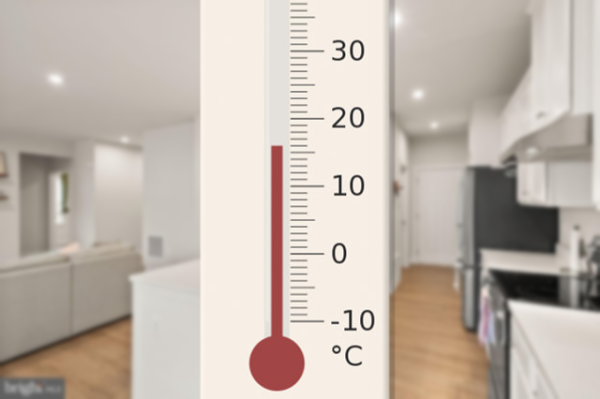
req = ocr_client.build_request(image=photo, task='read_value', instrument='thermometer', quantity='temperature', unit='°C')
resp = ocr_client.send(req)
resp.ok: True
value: 16 °C
